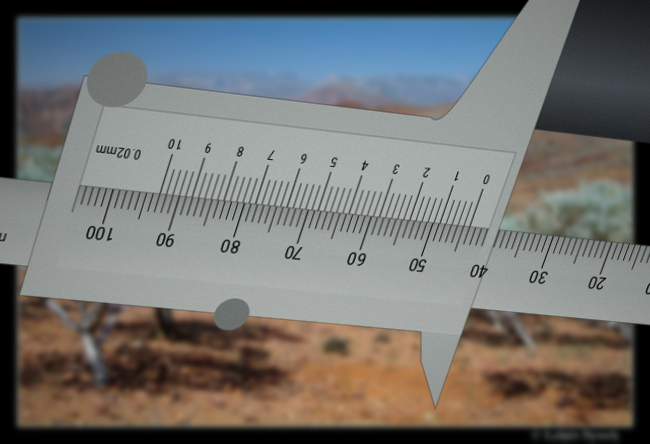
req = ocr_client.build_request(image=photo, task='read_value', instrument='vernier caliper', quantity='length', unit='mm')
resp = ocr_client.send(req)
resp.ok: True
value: 44.0 mm
